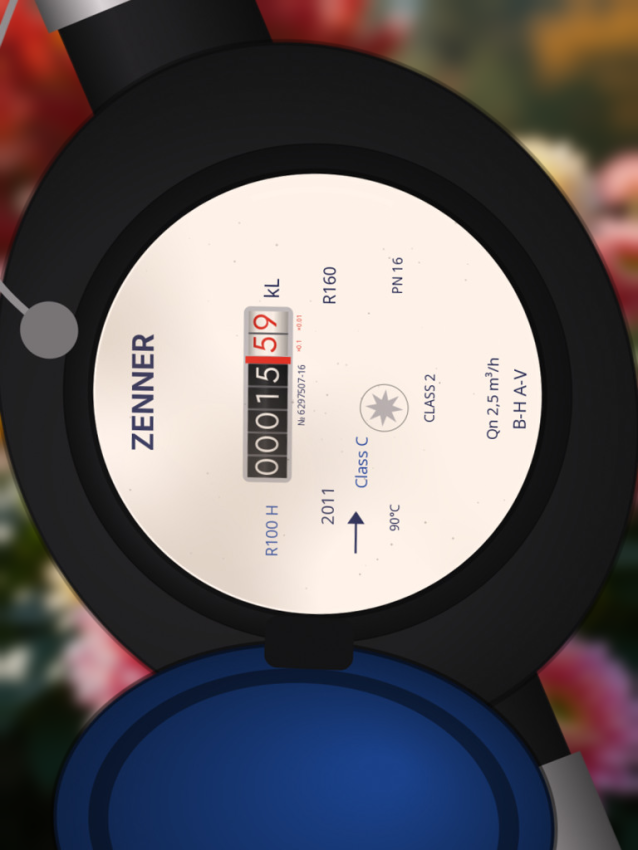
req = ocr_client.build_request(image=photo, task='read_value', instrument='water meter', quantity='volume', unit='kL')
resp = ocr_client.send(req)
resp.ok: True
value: 15.59 kL
